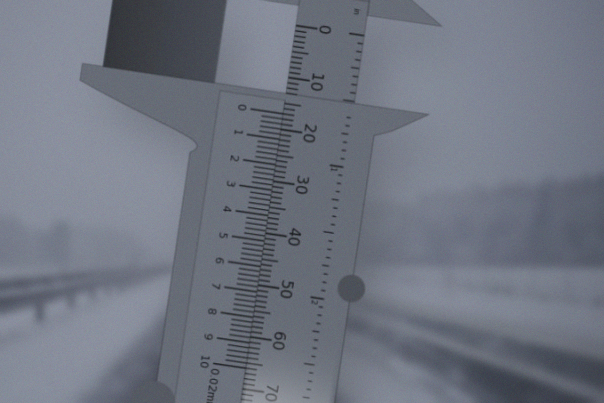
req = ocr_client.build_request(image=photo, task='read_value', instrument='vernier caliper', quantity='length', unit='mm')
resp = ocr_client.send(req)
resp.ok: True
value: 17.0 mm
